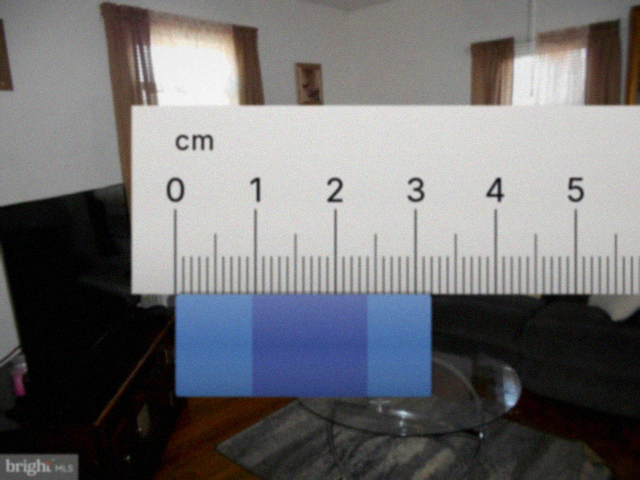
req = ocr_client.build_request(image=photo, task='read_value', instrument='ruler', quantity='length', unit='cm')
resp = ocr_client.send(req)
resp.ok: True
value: 3.2 cm
